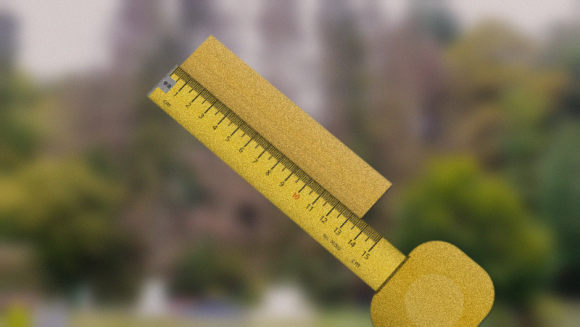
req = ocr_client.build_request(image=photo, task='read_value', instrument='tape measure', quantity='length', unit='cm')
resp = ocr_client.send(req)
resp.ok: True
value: 13.5 cm
